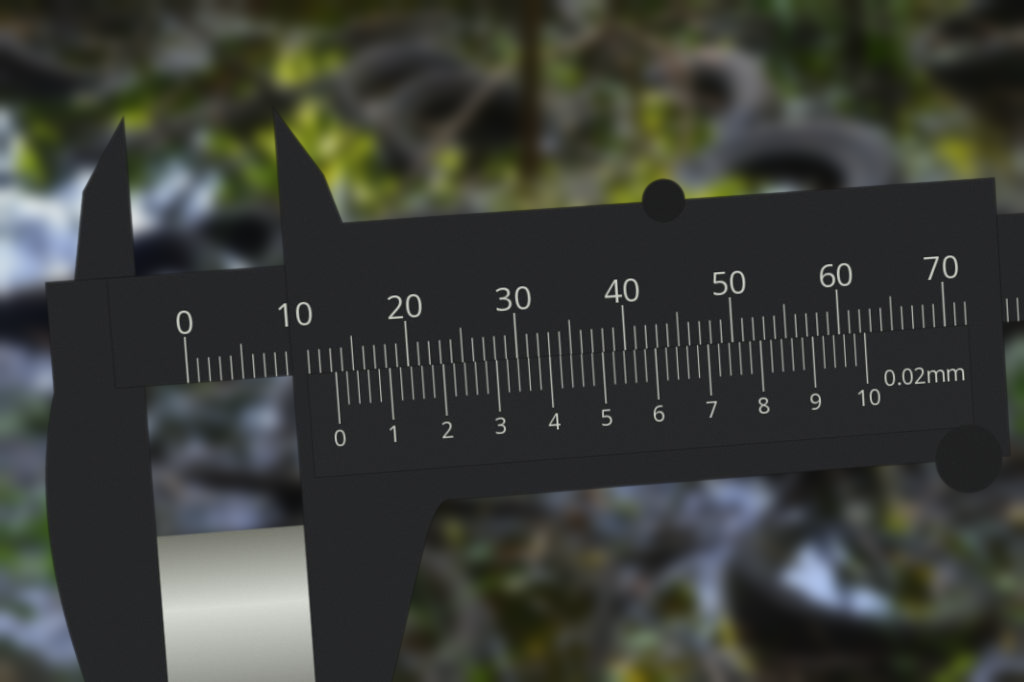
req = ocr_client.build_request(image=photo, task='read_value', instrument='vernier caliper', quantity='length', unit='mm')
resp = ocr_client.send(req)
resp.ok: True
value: 13.4 mm
